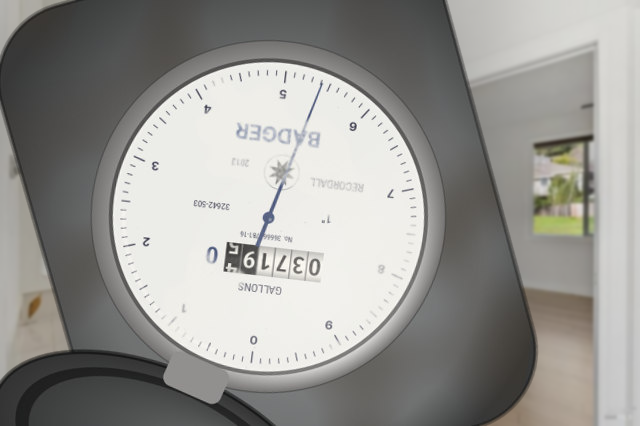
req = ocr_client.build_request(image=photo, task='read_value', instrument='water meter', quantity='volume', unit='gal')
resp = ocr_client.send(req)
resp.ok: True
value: 371945.4 gal
